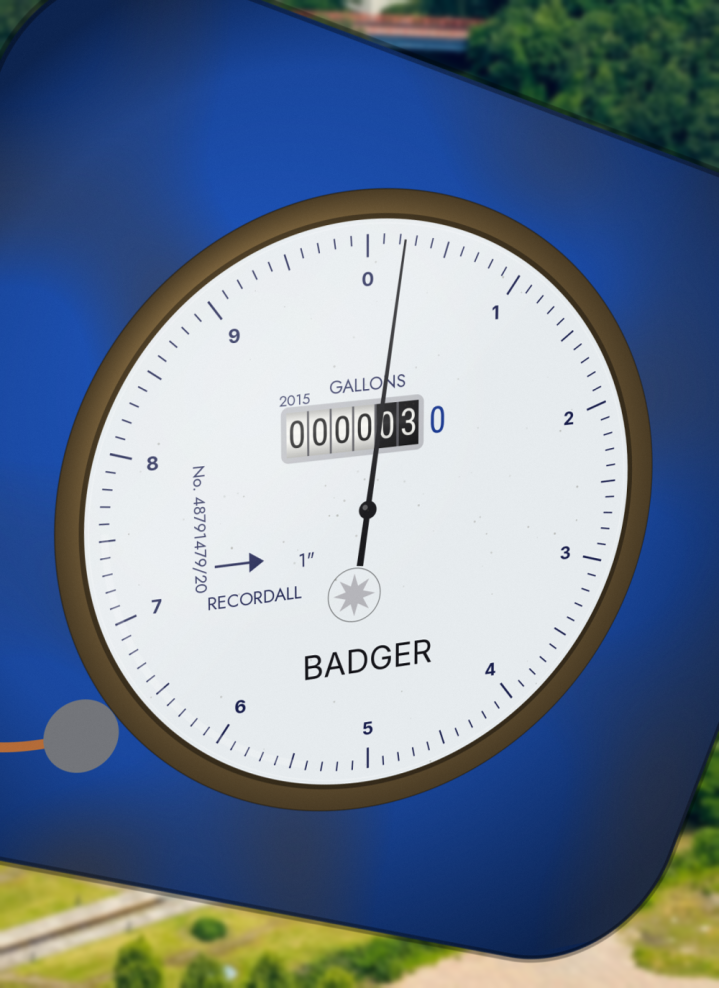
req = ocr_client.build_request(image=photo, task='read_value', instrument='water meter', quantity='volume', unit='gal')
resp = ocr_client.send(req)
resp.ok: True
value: 30.2 gal
